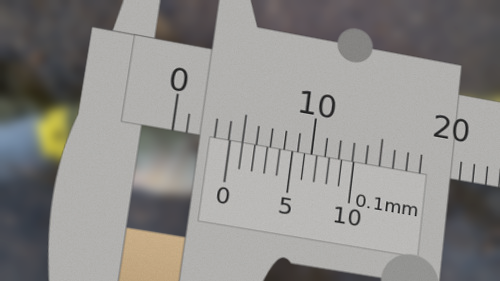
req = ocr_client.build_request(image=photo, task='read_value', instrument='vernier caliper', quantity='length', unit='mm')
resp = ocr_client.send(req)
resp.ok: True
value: 4.1 mm
